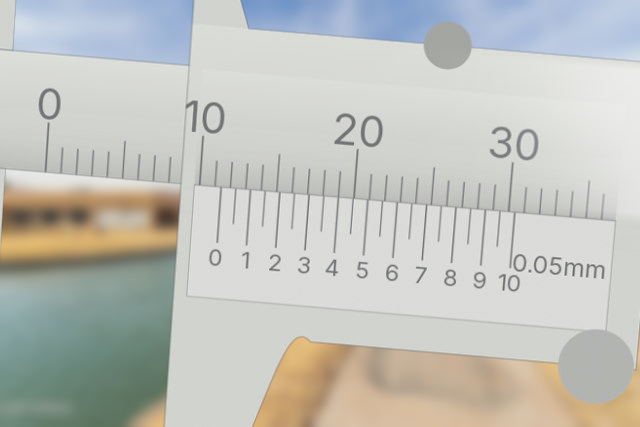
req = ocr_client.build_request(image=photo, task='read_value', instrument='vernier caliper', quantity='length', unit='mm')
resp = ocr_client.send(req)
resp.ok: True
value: 11.4 mm
